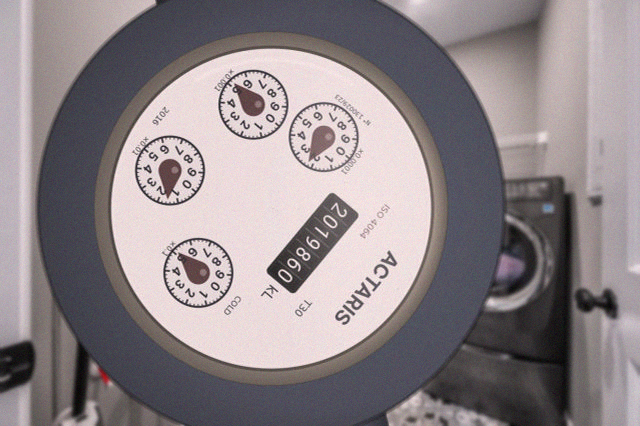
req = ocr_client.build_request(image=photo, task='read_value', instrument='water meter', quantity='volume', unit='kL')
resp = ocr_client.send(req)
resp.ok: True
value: 2019860.5152 kL
